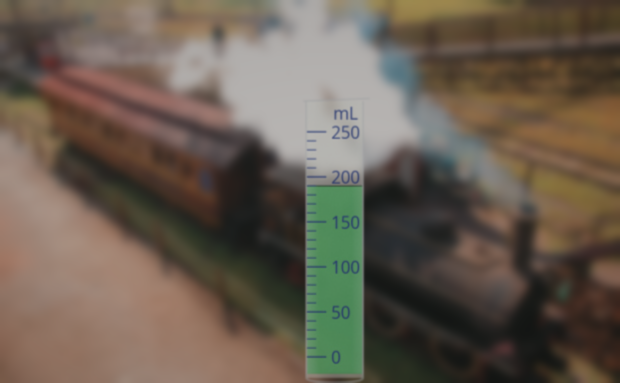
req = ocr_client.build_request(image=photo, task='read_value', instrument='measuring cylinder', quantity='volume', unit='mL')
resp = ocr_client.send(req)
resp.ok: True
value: 190 mL
